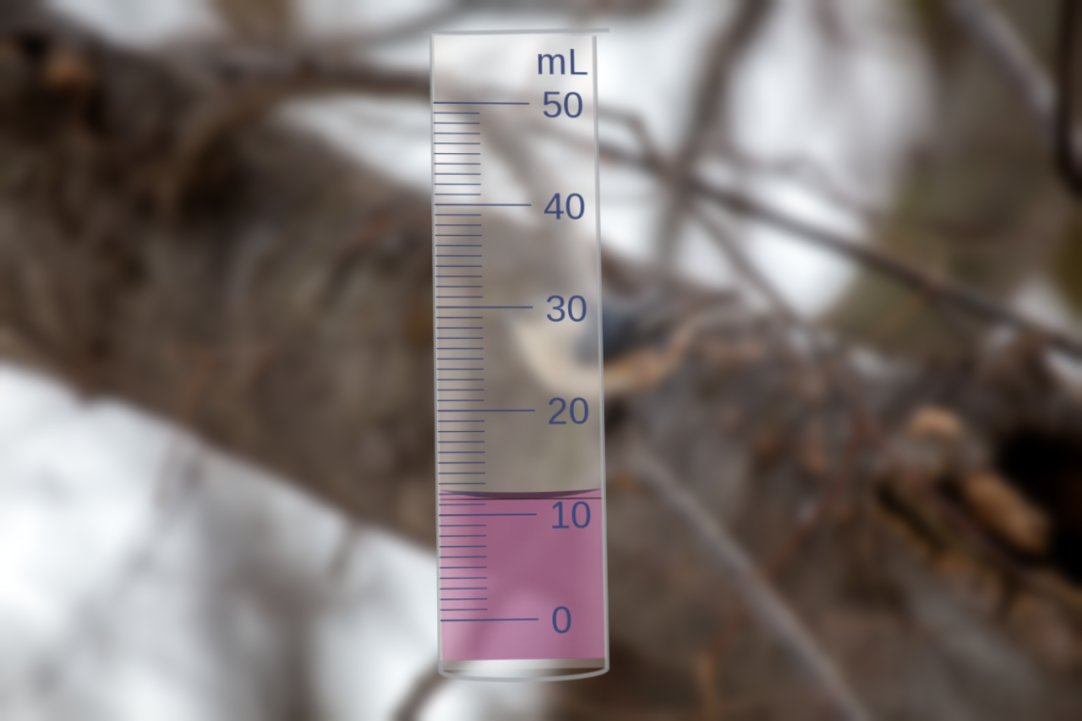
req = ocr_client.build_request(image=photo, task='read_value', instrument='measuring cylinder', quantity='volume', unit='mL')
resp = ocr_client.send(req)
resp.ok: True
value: 11.5 mL
